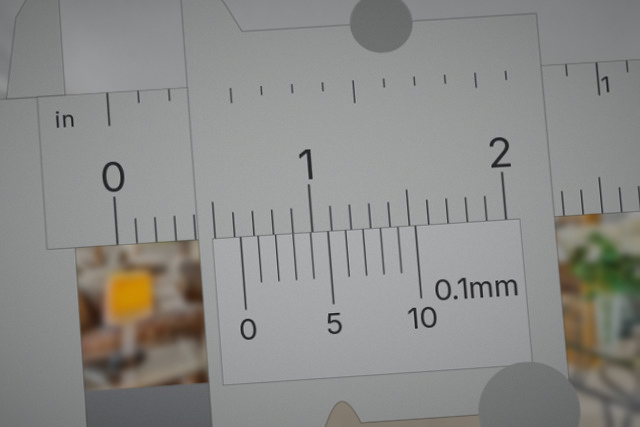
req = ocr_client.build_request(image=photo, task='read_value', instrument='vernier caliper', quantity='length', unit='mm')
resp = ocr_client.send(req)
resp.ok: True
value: 6.3 mm
